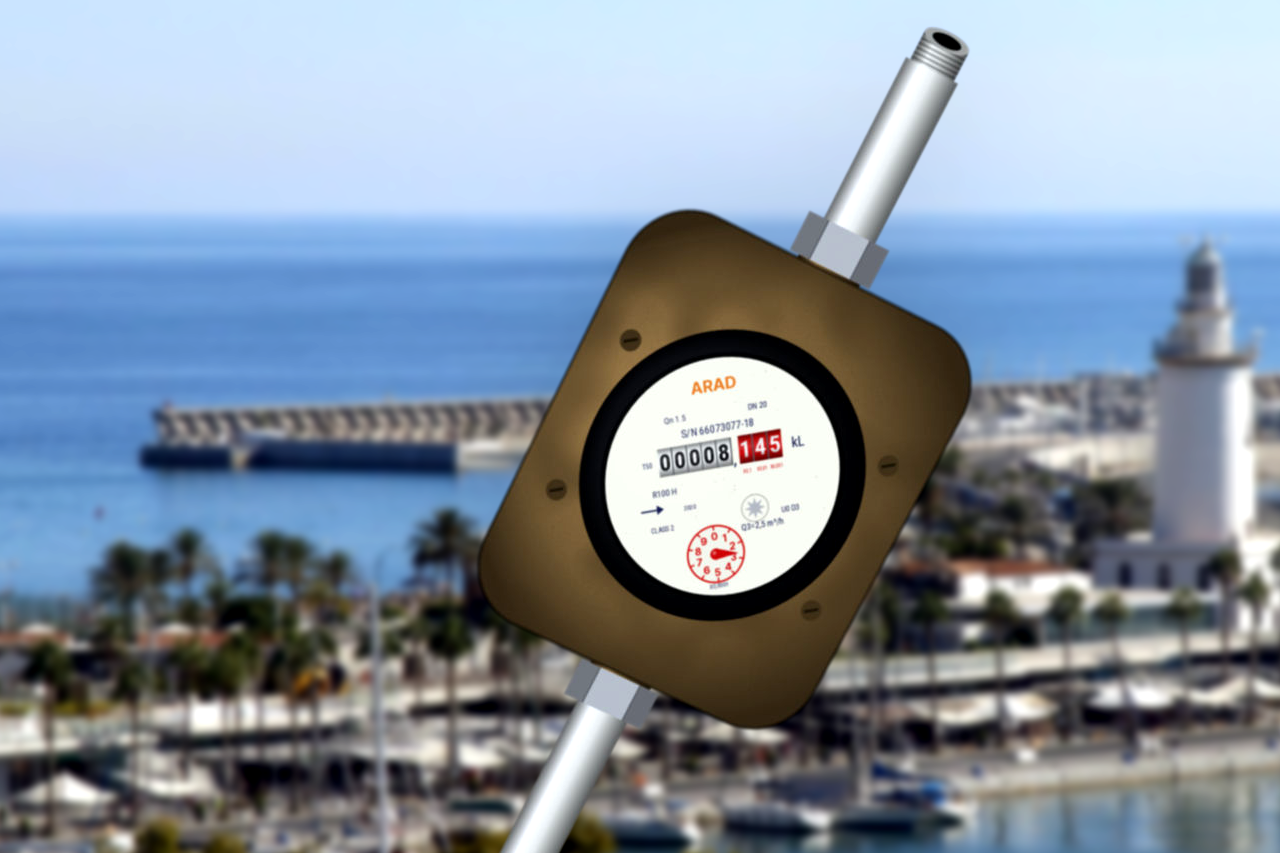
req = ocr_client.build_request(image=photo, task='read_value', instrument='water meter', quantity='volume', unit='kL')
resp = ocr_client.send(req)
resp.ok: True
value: 8.1452 kL
